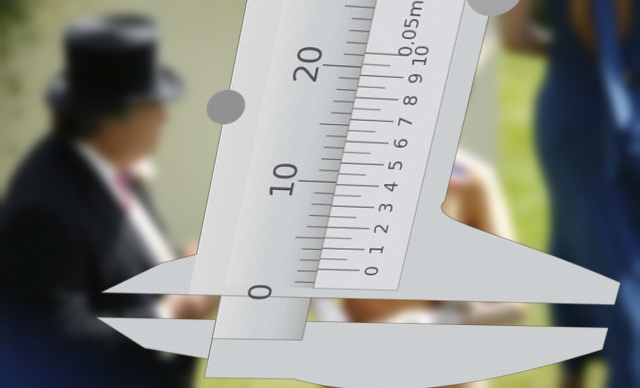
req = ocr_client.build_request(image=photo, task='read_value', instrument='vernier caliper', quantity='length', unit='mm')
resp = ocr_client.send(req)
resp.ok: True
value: 2.2 mm
